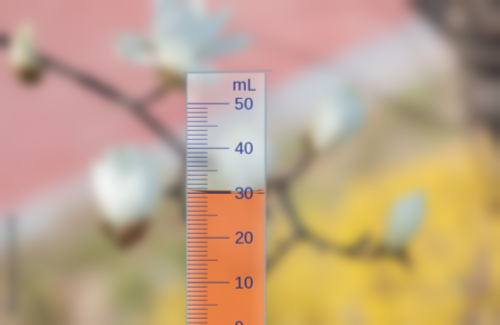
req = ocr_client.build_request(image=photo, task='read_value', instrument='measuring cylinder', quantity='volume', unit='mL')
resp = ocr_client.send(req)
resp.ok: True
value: 30 mL
